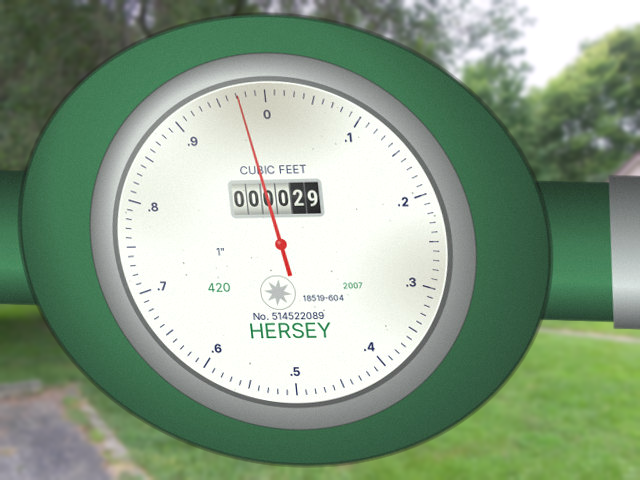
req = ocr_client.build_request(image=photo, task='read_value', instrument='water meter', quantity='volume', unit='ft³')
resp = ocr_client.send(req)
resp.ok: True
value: 28.97 ft³
